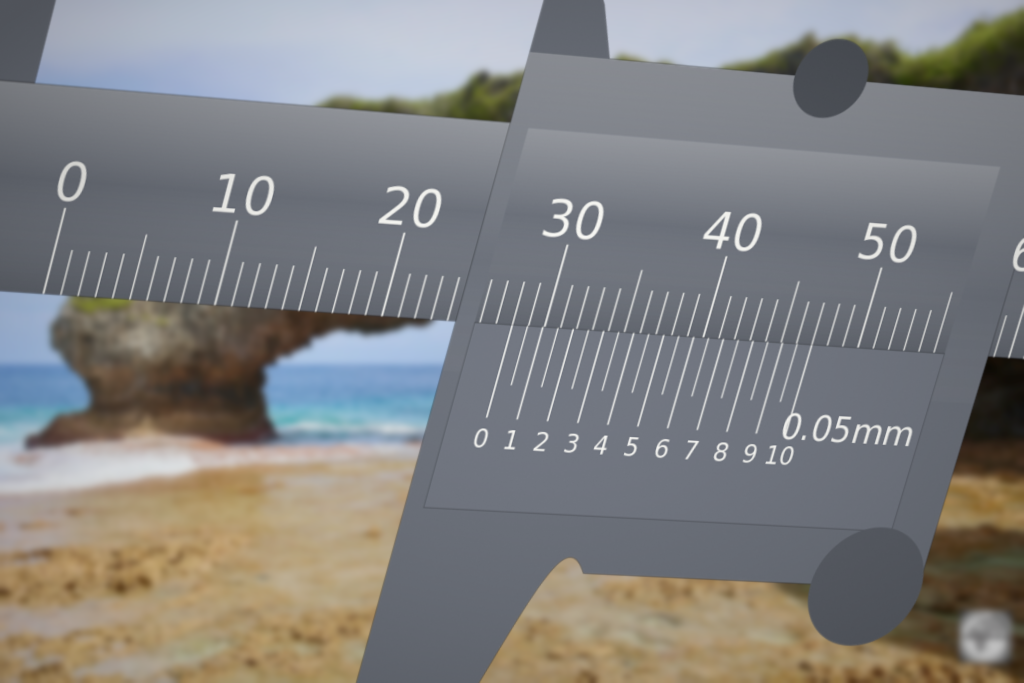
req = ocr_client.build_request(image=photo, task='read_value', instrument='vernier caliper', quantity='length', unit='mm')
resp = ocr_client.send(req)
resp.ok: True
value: 28.0 mm
